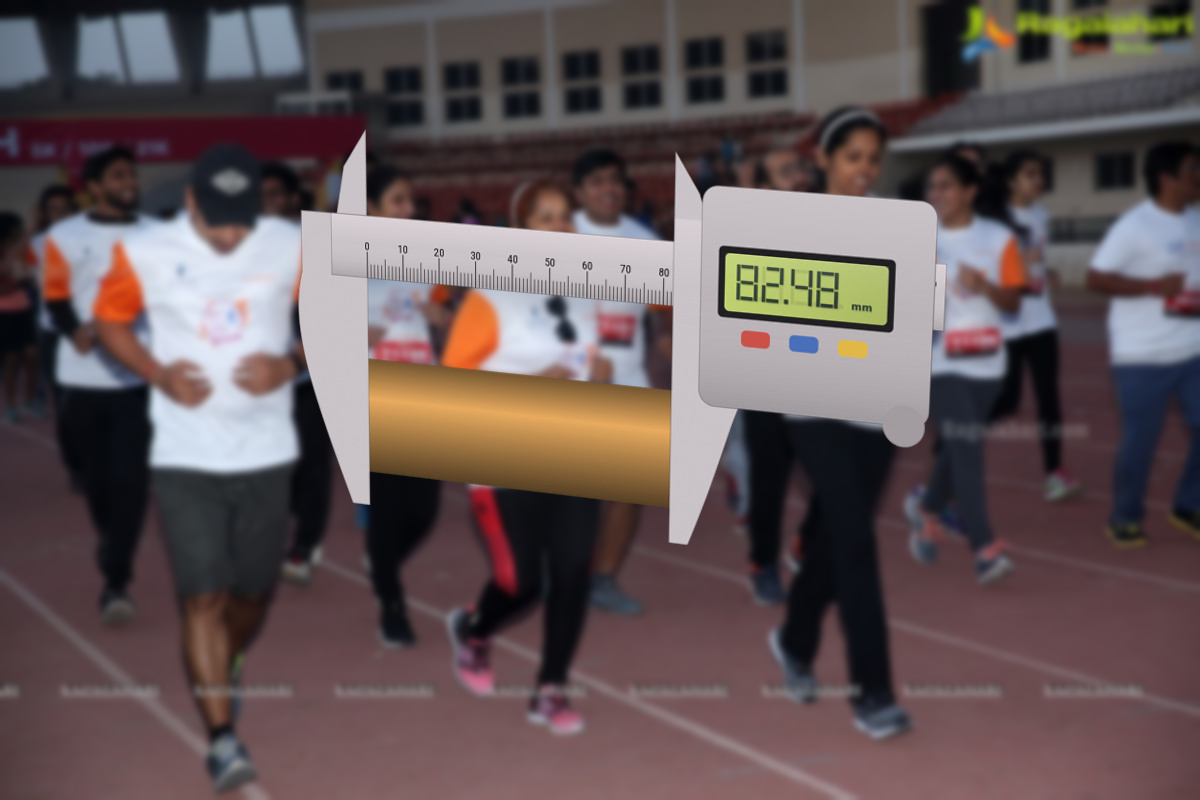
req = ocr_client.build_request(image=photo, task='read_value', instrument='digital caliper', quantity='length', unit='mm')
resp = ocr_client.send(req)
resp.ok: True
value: 82.48 mm
